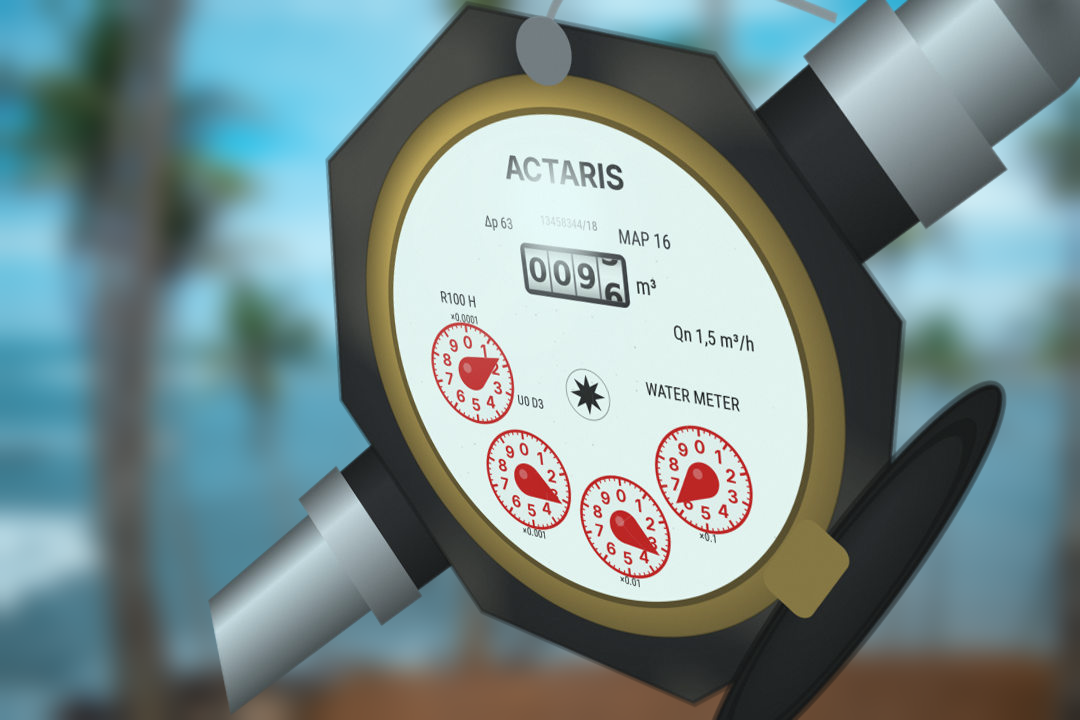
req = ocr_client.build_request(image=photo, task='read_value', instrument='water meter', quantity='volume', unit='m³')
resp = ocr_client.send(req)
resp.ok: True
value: 95.6331 m³
